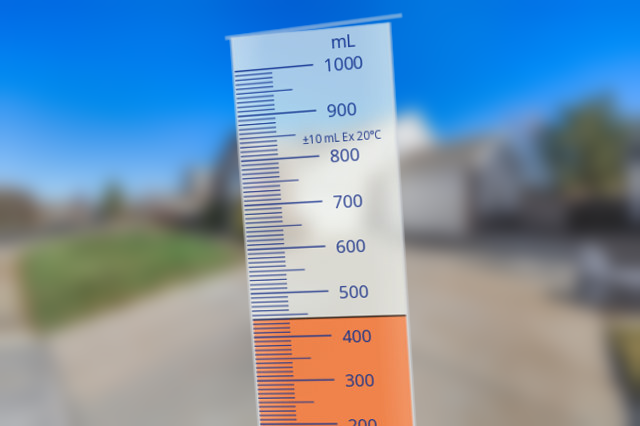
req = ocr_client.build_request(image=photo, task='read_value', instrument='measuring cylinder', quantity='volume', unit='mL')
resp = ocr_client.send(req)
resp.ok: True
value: 440 mL
